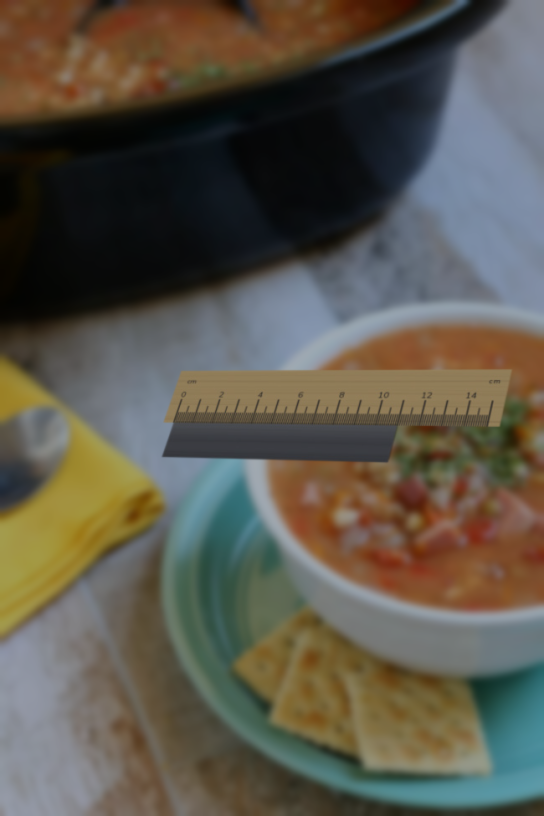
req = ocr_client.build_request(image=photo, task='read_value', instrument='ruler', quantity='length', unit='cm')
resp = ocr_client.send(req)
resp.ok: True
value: 11 cm
